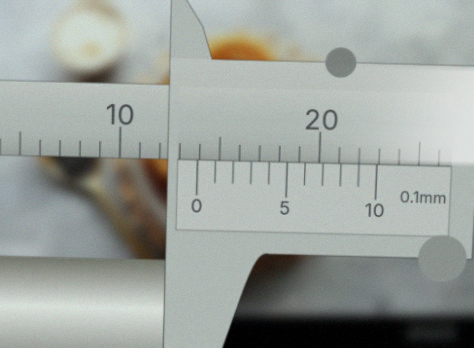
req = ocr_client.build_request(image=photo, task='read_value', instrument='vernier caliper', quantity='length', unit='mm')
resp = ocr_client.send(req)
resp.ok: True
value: 13.9 mm
